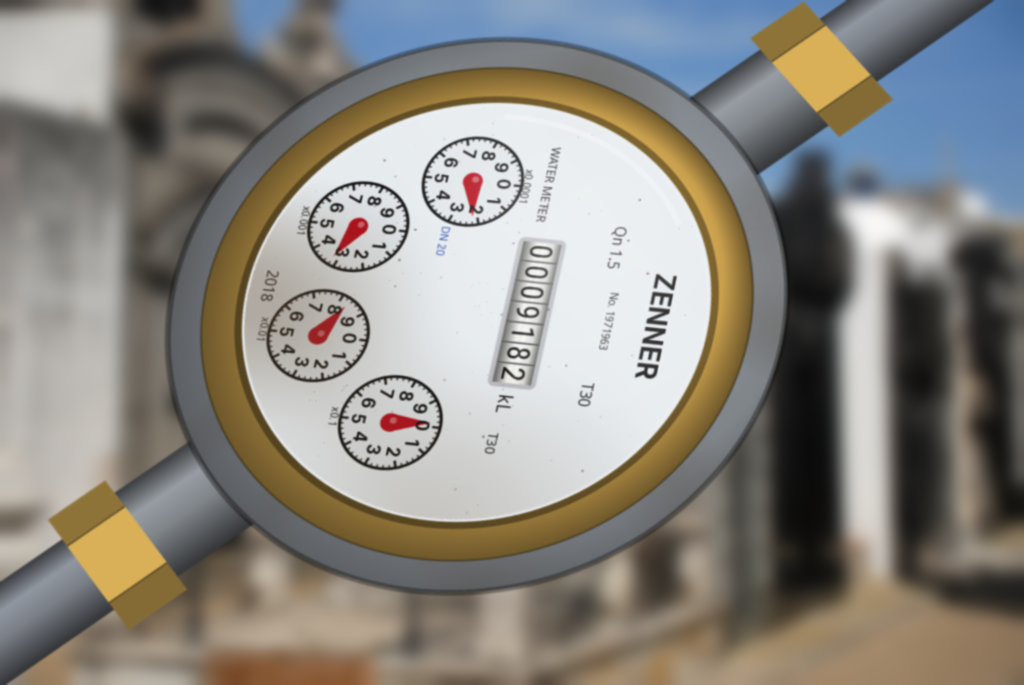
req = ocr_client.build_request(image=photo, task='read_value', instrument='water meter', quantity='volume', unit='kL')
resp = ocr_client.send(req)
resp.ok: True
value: 9181.9832 kL
